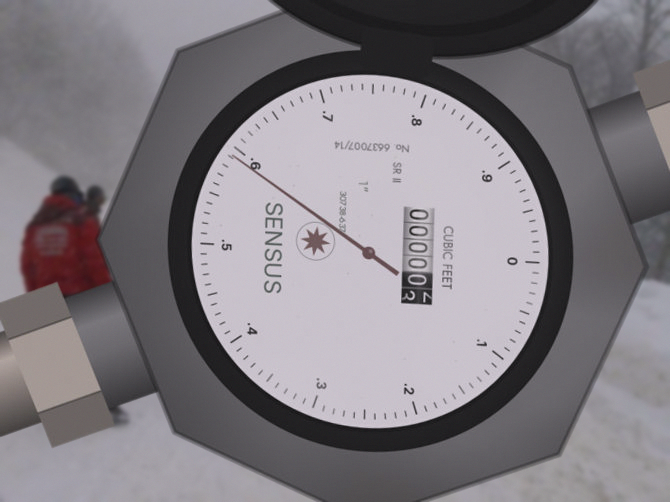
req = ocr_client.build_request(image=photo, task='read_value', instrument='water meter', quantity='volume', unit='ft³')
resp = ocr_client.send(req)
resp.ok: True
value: 2.59 ft³
